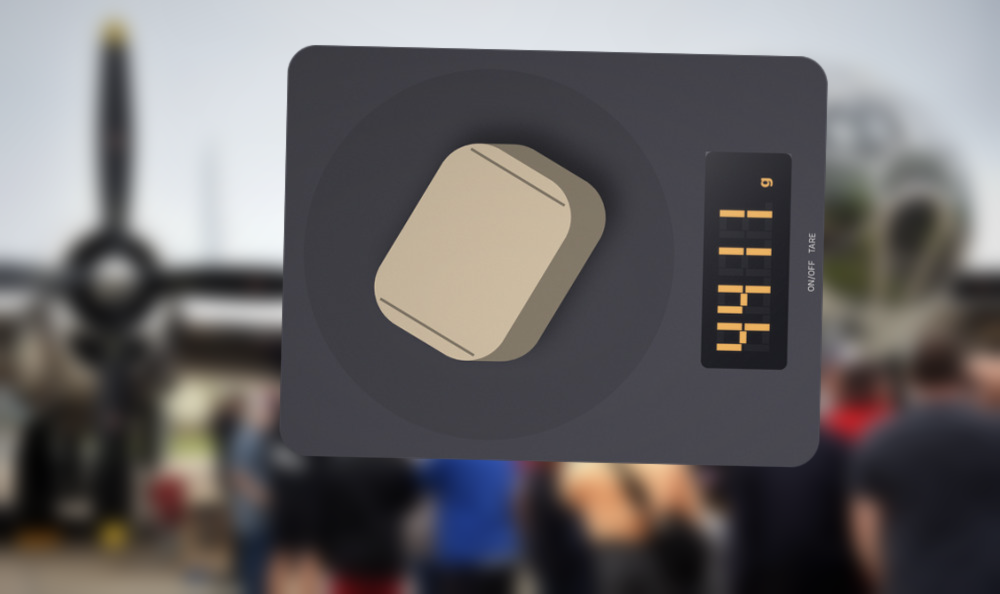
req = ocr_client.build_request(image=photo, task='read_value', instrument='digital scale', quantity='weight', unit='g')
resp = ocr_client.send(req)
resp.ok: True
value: 4411 g
